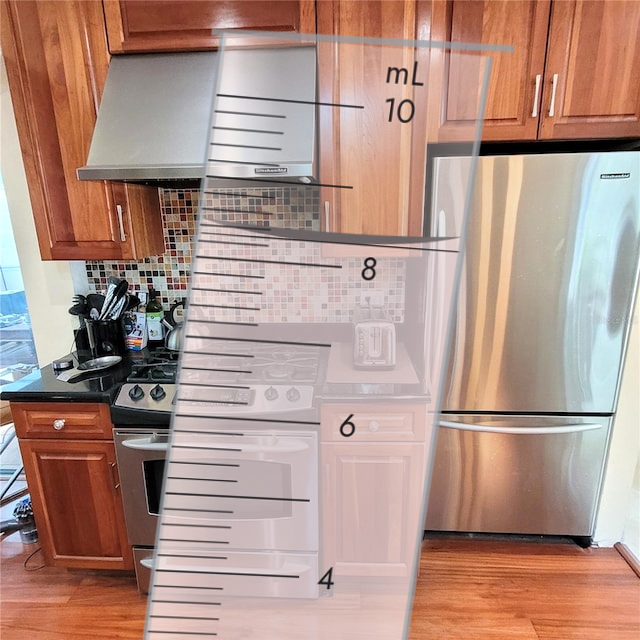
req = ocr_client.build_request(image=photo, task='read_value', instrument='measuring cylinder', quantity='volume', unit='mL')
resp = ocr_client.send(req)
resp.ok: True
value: 8.3 mL
